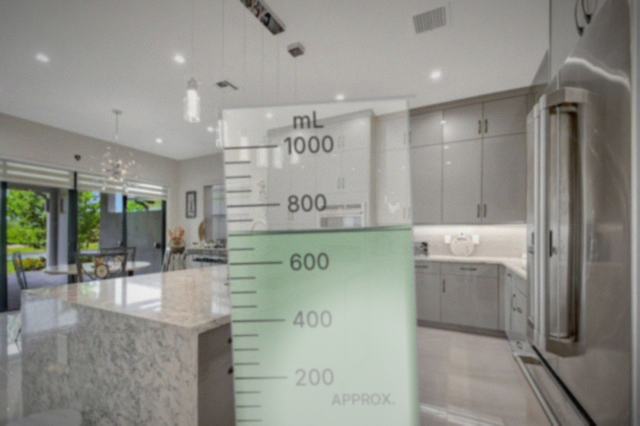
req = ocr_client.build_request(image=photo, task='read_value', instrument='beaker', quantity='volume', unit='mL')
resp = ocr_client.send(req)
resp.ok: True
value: 700 mL
